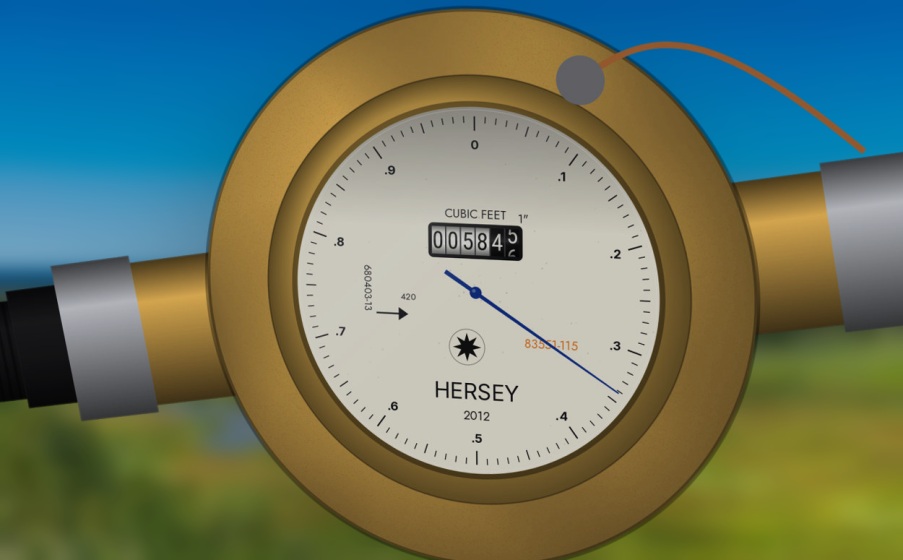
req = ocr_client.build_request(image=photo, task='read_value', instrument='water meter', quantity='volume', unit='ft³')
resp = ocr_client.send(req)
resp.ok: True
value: 5845.34 ft³
